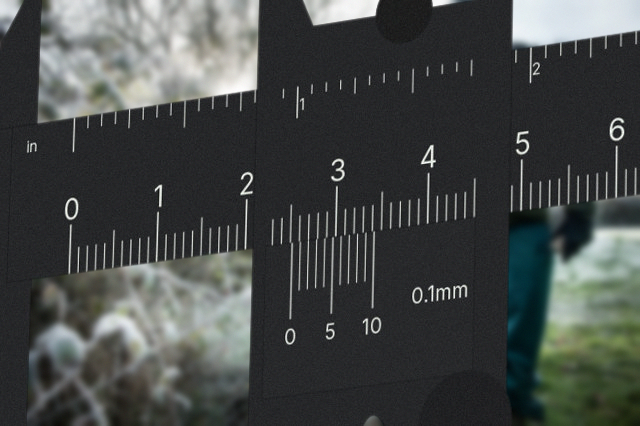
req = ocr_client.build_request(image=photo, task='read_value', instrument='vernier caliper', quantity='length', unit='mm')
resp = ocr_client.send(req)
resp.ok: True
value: 25.2 mm
